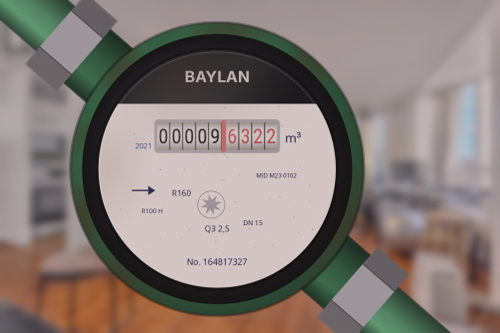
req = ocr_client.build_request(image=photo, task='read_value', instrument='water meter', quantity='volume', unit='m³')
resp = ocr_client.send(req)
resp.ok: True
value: 9.6322 m³
